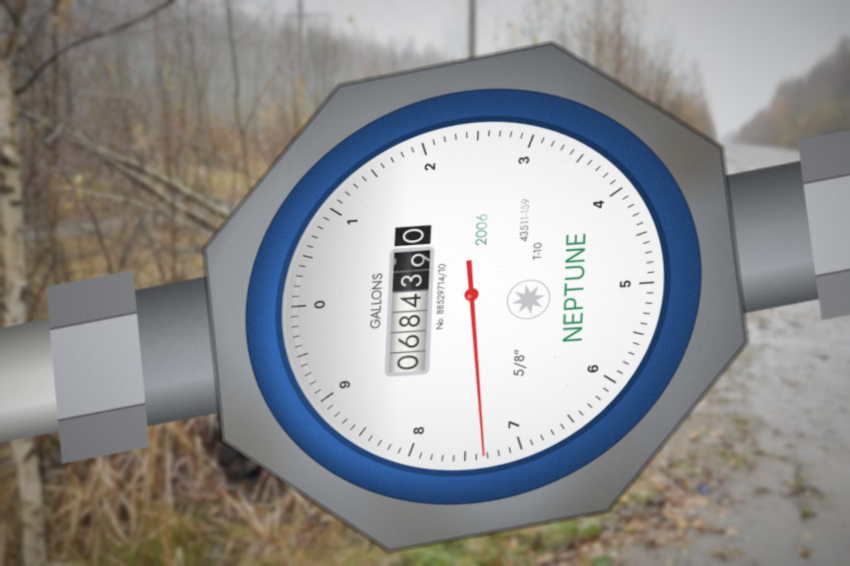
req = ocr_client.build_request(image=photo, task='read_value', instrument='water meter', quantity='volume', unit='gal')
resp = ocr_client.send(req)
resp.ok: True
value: 684387.3 gal
